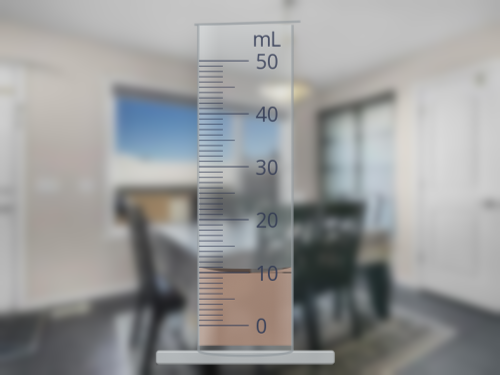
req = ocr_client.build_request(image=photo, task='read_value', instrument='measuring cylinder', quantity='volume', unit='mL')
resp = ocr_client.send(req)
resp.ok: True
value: 10 mL
